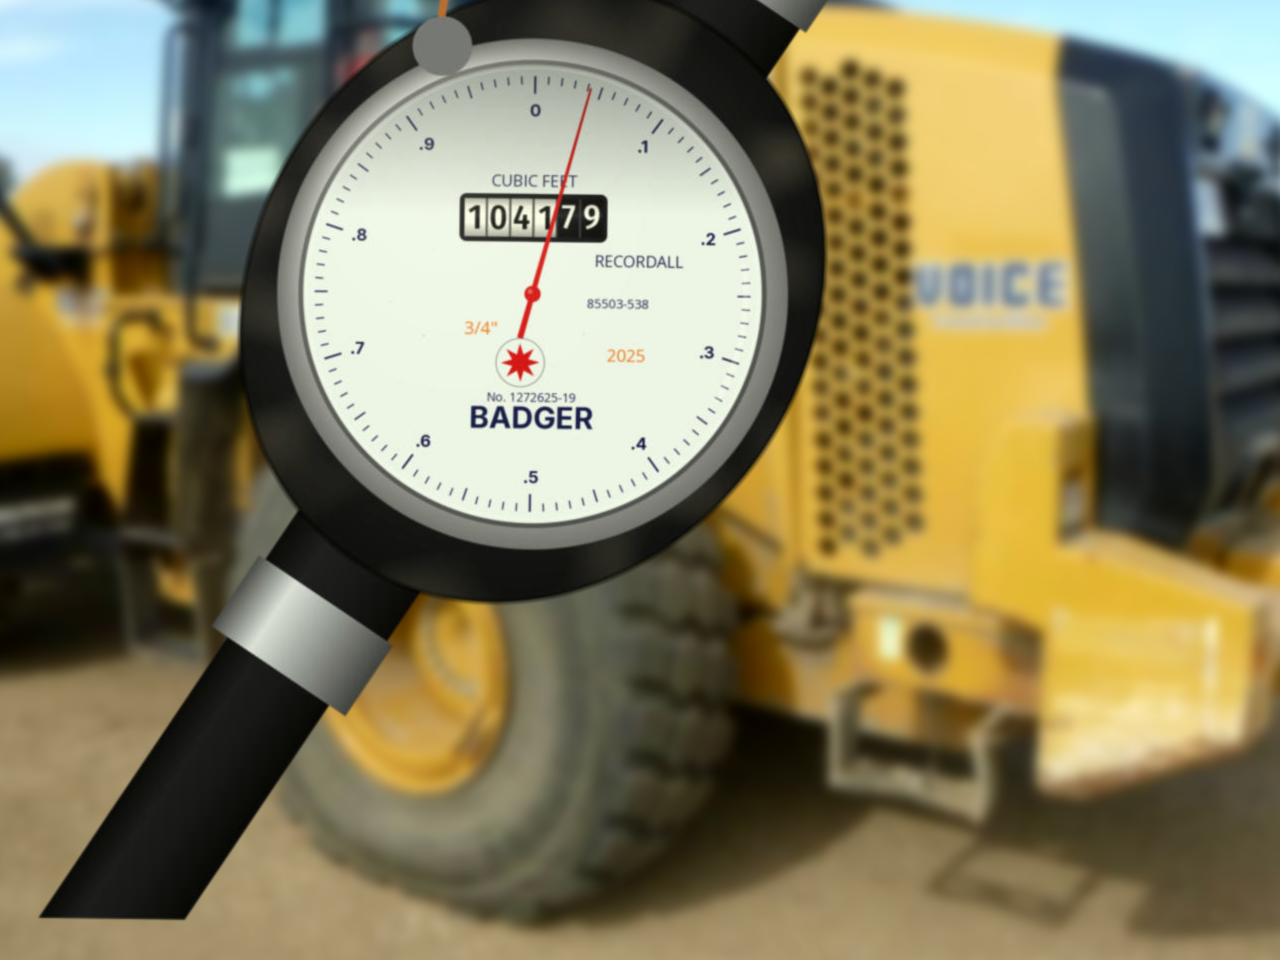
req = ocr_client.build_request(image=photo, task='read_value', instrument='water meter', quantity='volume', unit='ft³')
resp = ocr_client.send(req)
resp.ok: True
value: 104179.04 ft³
